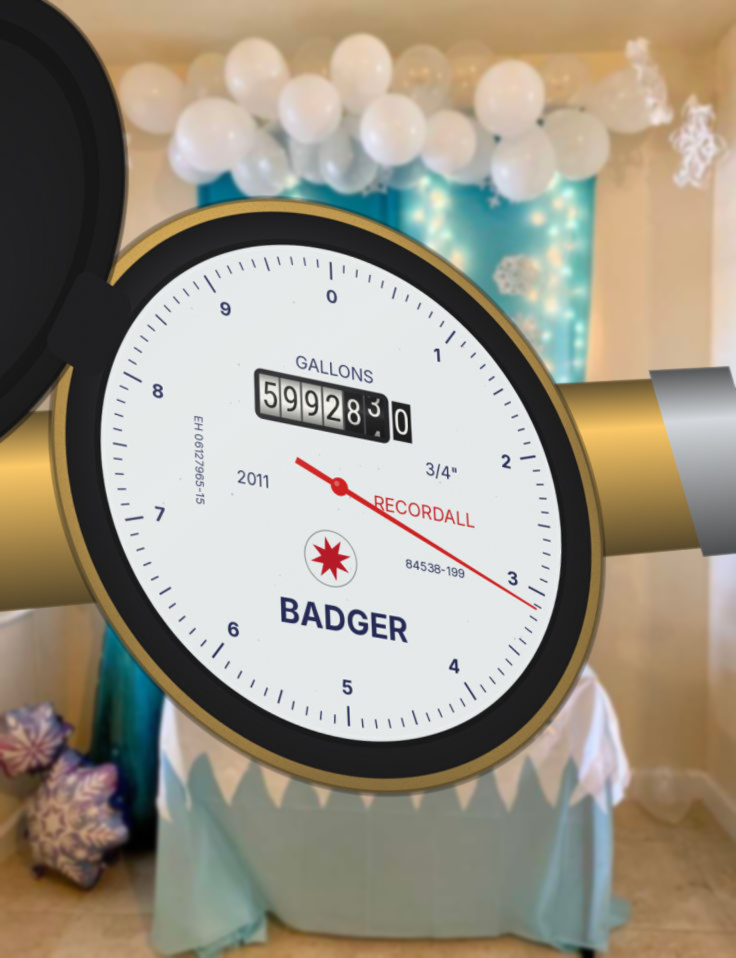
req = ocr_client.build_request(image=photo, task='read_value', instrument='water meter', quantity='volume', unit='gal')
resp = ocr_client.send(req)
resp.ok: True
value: 5992833.1 gal
